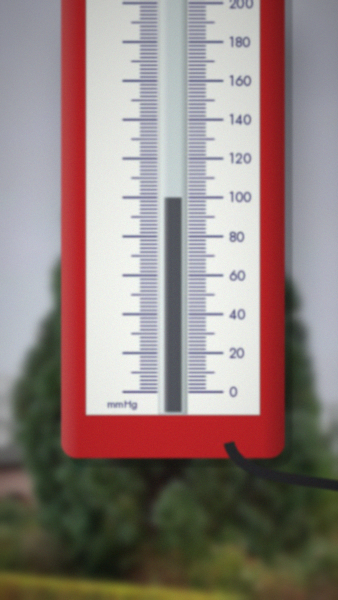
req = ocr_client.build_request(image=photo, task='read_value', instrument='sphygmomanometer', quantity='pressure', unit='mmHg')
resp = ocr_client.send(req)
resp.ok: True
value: 100 mmHg
